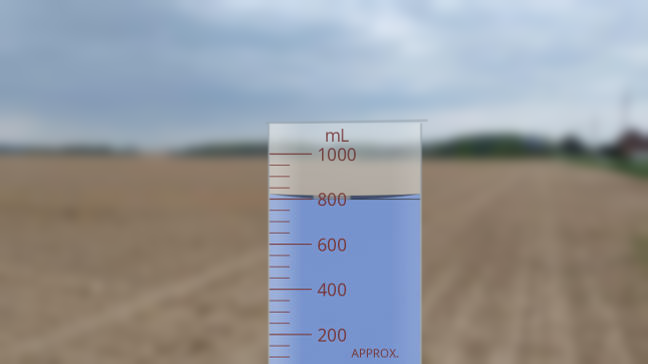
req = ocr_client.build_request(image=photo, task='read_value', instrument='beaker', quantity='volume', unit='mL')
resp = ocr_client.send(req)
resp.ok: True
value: 800 mL
